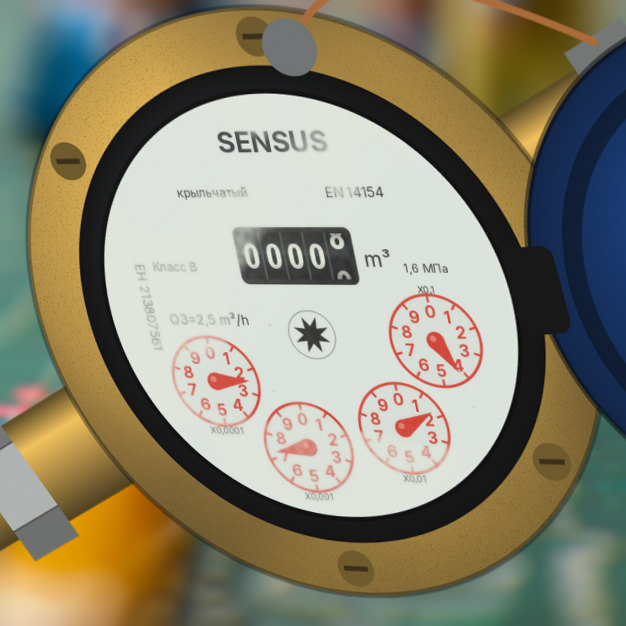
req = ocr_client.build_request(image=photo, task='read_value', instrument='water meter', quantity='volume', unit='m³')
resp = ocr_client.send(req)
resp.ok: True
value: 8.4172 m³
